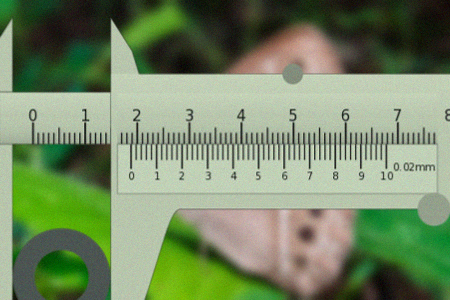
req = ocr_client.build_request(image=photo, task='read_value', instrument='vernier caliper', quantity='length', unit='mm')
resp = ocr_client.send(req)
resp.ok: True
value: 18.8 mm
